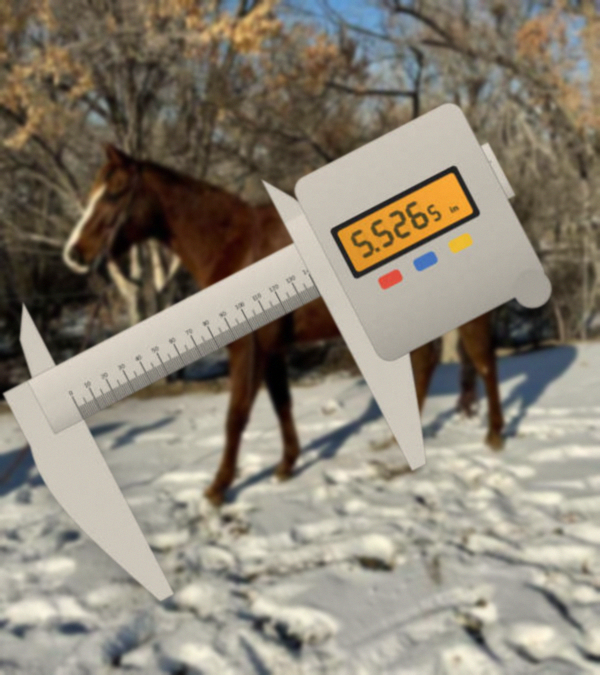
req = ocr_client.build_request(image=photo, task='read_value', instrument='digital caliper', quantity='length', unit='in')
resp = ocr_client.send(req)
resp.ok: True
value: 5.5265 in
